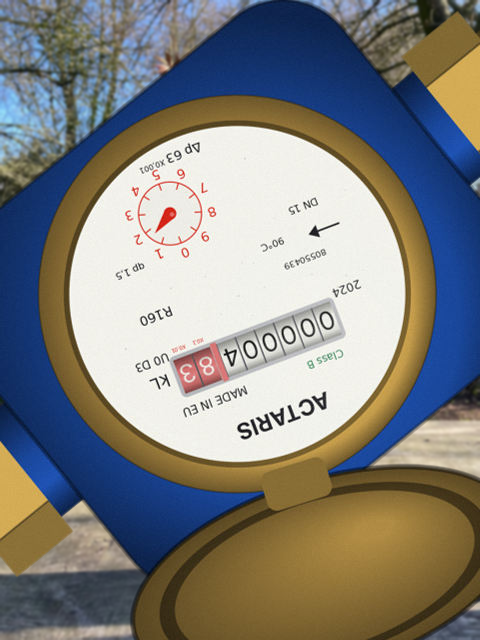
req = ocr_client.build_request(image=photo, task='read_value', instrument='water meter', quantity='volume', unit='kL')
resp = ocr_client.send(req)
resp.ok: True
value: 4.831 kL
